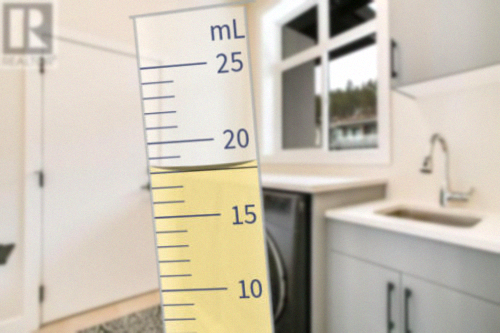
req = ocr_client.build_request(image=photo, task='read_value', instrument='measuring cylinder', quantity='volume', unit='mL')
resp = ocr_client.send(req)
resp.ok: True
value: 18 mL
